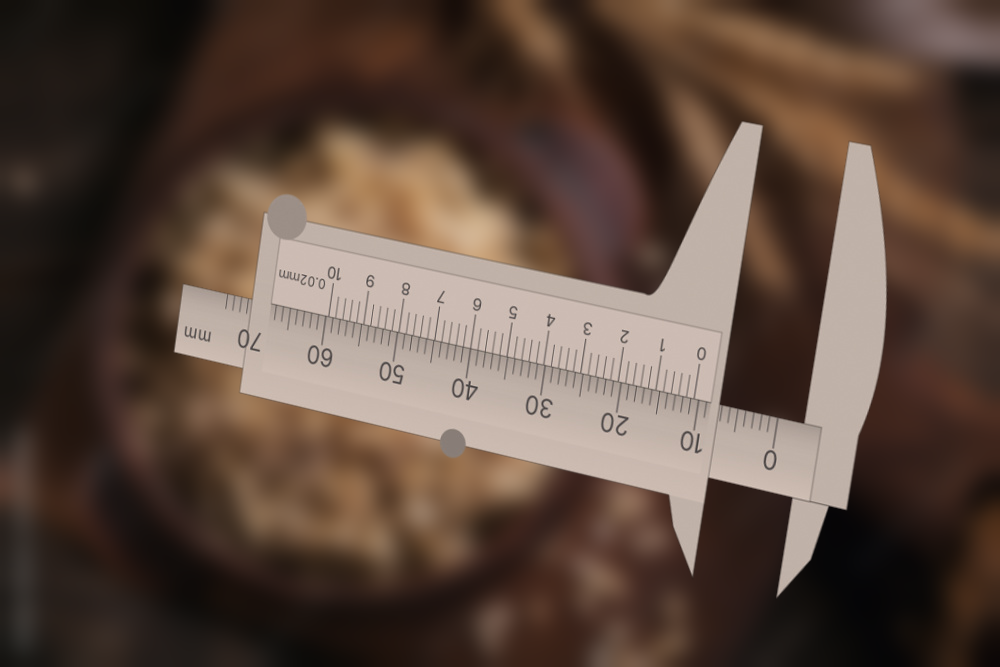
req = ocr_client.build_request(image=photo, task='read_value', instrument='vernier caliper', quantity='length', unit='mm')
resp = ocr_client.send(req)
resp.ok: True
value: 10.6 mm
